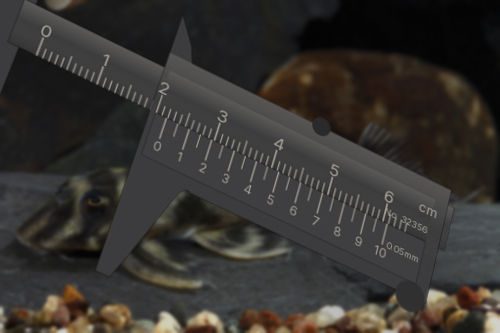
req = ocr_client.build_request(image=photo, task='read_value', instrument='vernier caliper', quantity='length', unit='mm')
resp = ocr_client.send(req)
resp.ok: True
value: 21.8 mm
